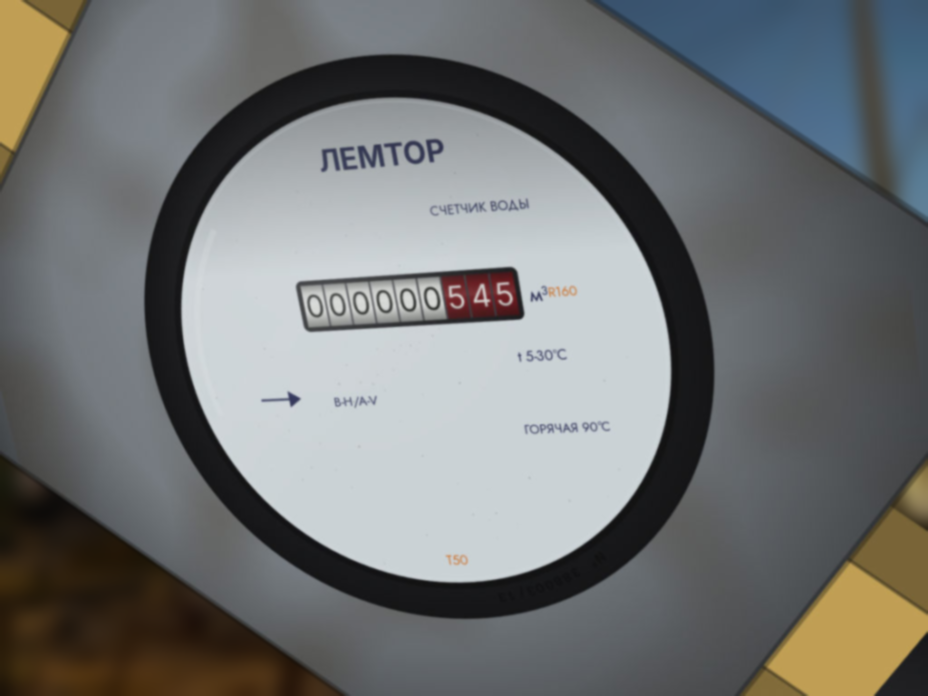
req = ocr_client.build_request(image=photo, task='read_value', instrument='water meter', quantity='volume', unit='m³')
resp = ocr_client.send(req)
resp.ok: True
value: 0.545 m³
